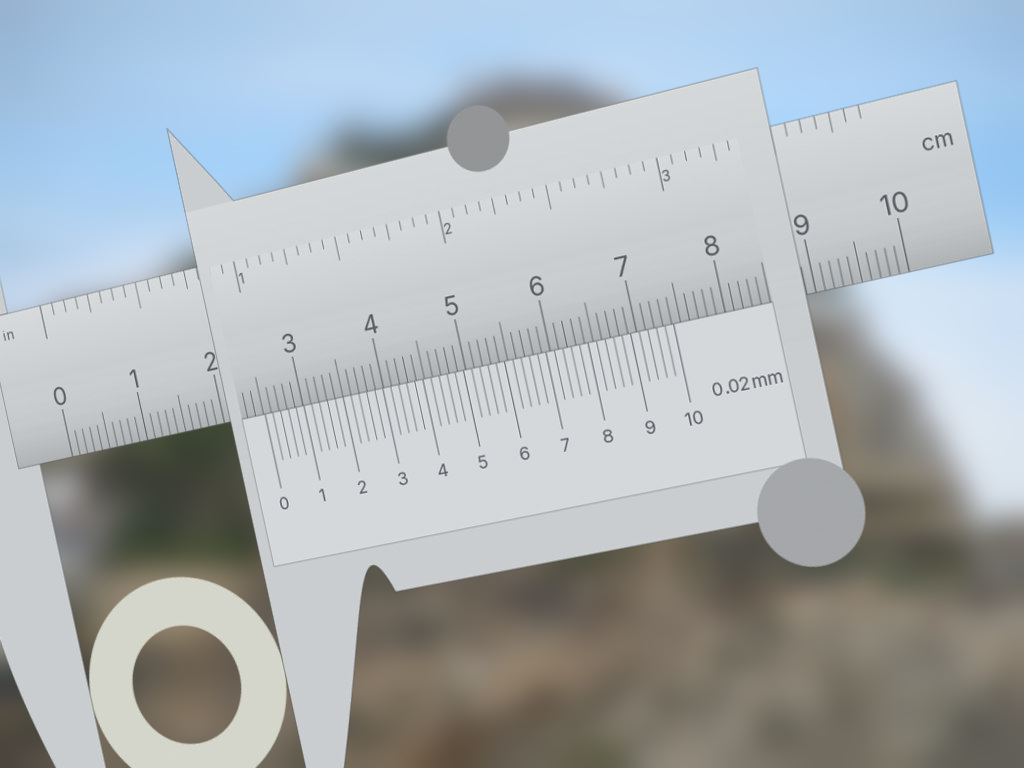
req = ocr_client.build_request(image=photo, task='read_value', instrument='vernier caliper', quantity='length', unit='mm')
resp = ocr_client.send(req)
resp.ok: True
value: 25.2 mm
